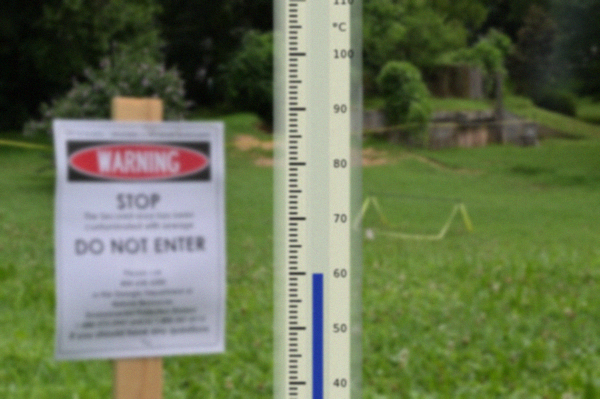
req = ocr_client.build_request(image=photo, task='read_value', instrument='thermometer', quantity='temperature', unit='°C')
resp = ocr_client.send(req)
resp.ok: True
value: 60 °C
